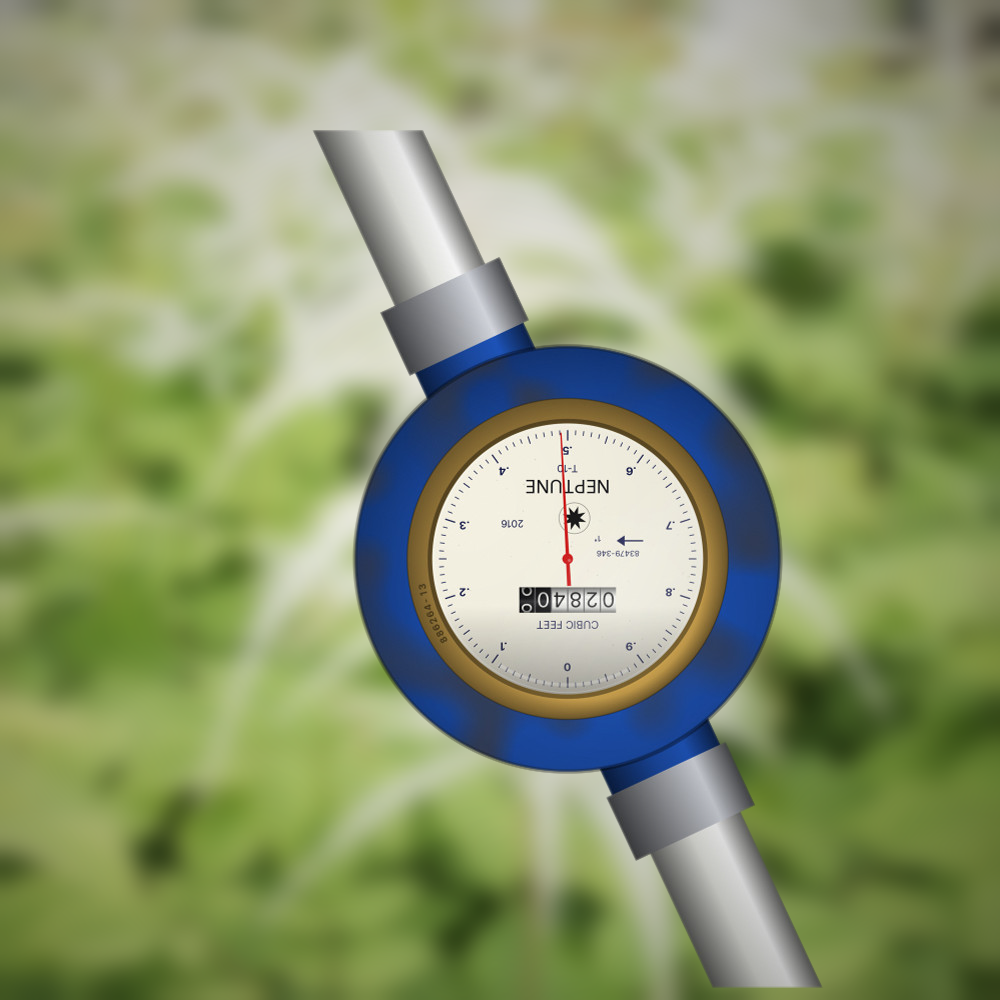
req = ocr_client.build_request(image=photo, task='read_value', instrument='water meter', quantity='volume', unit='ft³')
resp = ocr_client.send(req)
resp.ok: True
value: 28408.49 ft³
